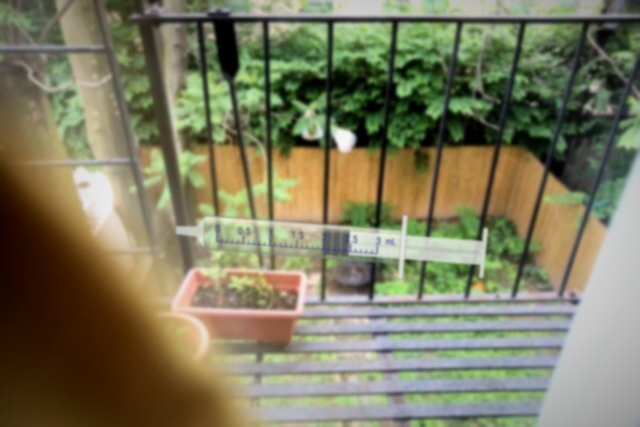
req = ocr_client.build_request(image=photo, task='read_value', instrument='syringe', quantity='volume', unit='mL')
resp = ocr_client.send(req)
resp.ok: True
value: 2 mL
